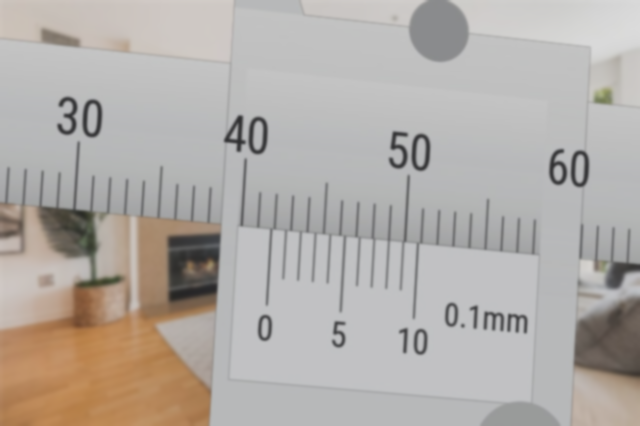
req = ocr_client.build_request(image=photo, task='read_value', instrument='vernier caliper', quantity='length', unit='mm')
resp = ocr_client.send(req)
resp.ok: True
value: 41.8 mm
